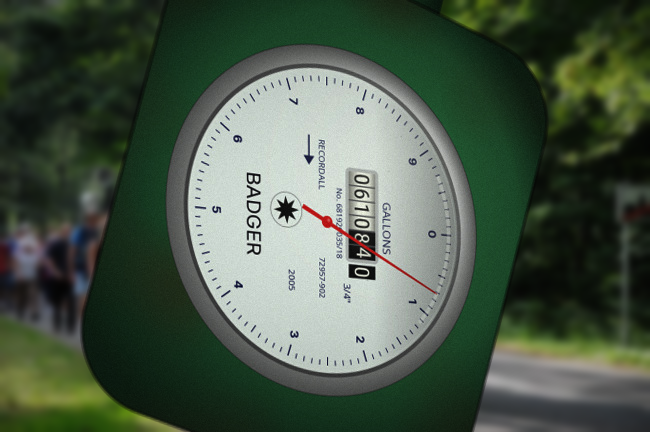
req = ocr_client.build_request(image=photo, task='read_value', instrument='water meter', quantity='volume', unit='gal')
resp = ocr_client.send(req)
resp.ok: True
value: 610840.7 gal
